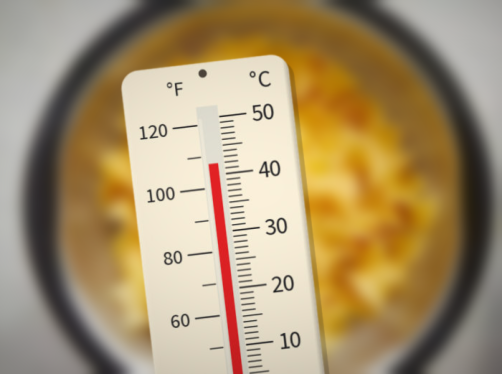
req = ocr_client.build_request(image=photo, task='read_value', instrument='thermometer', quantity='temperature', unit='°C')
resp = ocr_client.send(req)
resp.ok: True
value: 42 °C
